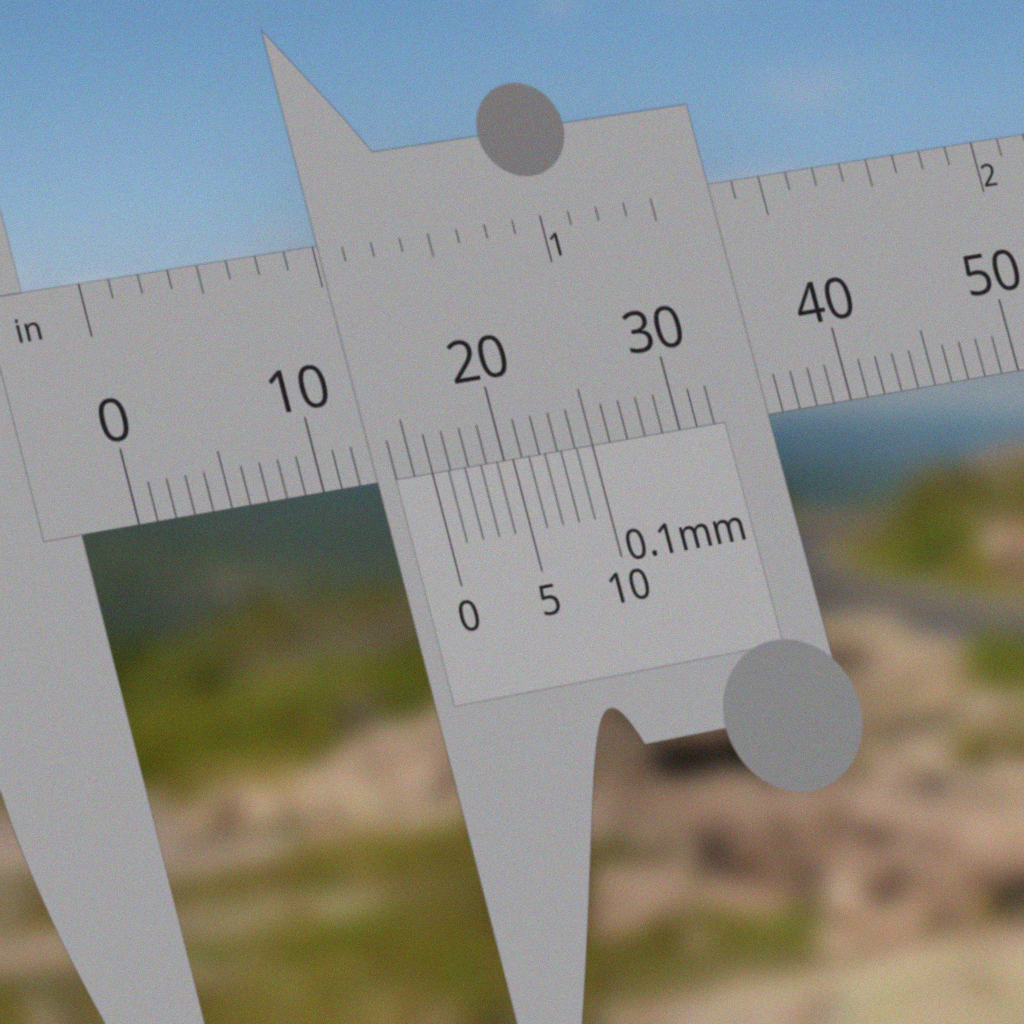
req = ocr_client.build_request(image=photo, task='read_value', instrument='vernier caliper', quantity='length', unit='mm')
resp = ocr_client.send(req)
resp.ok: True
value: 16.0 mm
